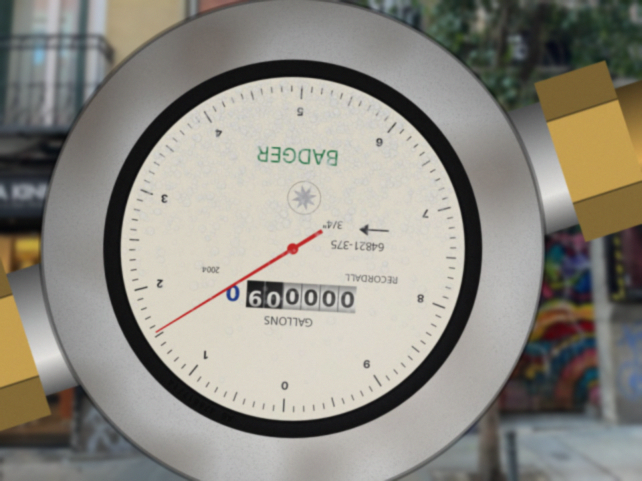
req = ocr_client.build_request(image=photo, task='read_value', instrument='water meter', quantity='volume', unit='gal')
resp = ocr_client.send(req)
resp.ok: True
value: 91.5 gal
